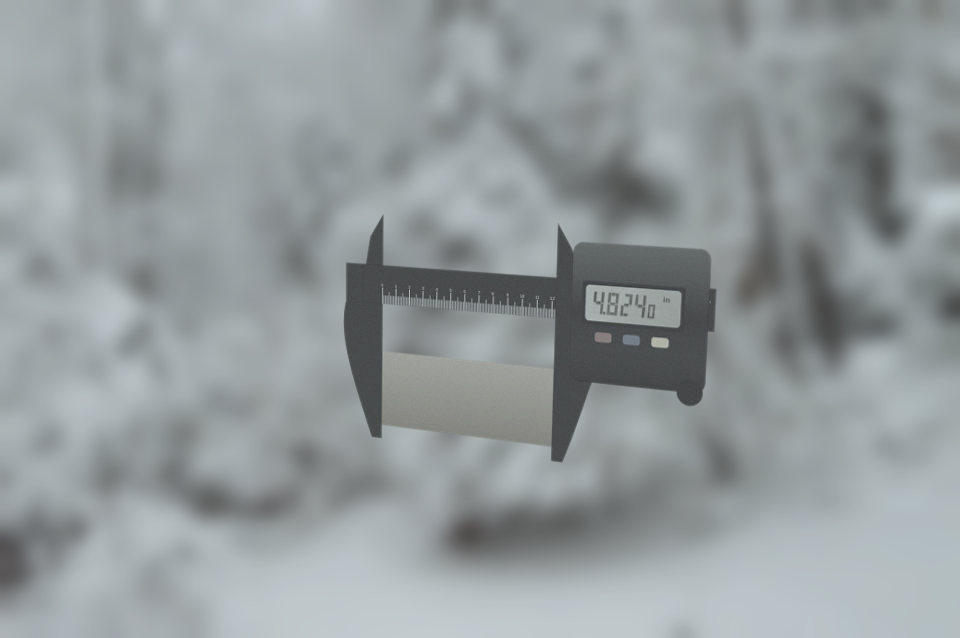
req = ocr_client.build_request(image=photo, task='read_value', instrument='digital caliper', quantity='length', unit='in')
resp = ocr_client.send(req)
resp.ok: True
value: 4.8240 in
